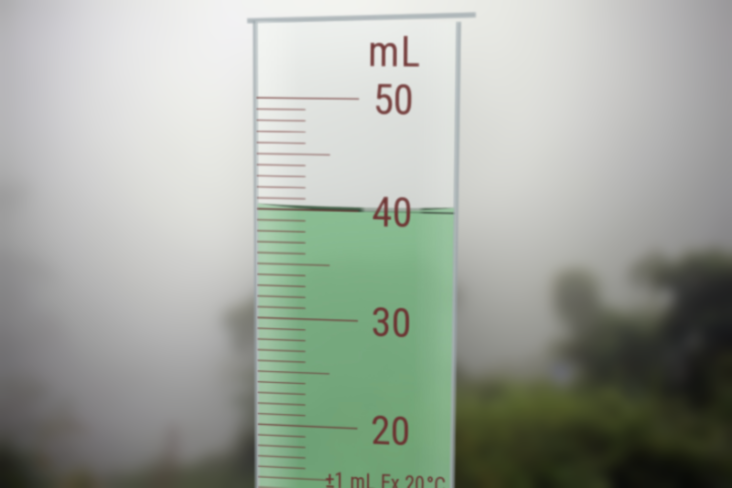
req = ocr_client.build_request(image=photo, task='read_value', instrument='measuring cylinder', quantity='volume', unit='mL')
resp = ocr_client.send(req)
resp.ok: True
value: 40 mL
